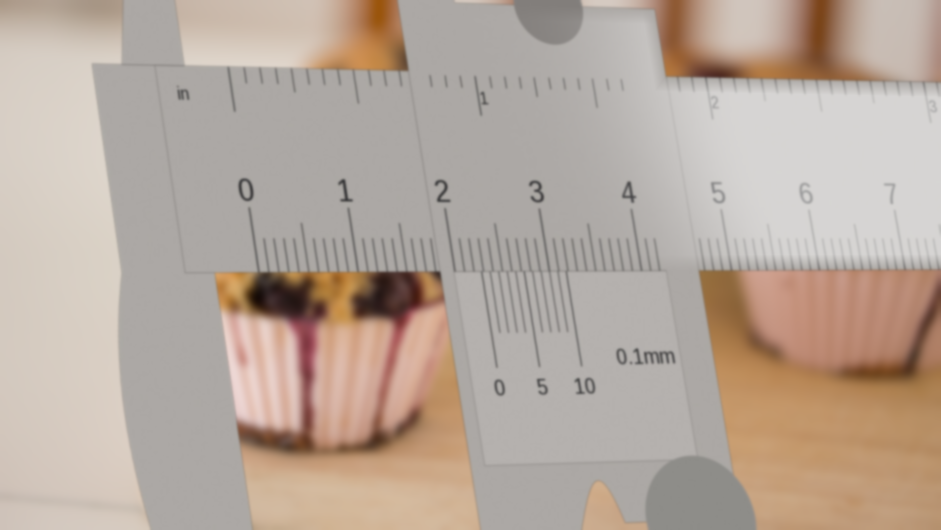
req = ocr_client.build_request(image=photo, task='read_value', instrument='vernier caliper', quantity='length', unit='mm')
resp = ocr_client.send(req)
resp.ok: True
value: 22.8 mm
